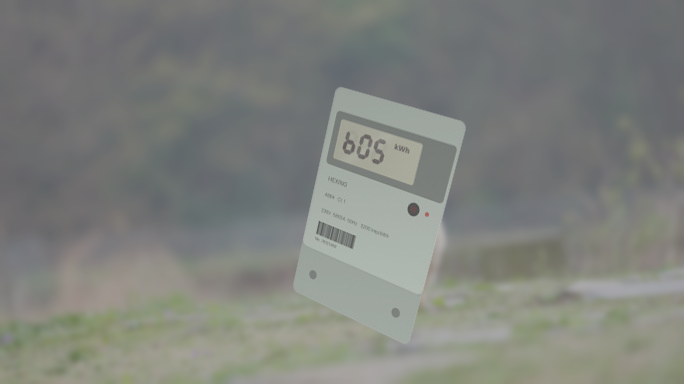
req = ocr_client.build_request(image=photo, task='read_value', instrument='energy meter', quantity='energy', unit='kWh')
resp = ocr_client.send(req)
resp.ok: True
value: 605 kWh
